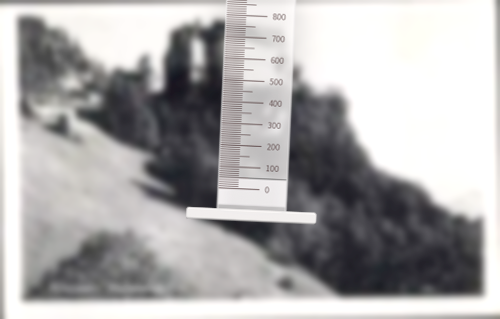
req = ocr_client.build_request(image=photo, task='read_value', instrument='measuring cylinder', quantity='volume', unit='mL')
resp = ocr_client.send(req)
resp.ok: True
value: 50 mL
